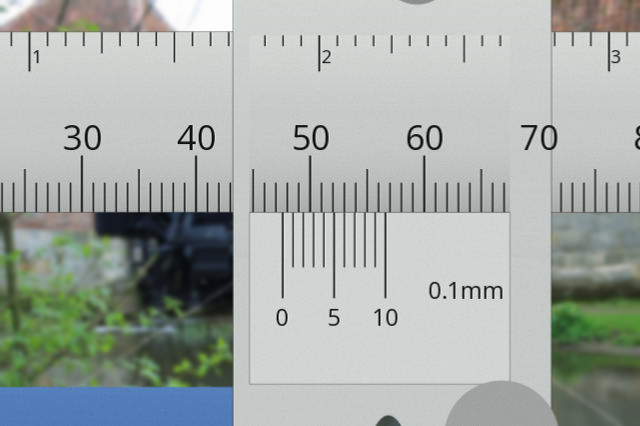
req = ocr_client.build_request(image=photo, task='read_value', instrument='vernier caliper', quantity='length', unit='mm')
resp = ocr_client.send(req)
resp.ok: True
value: 47.6 mm
